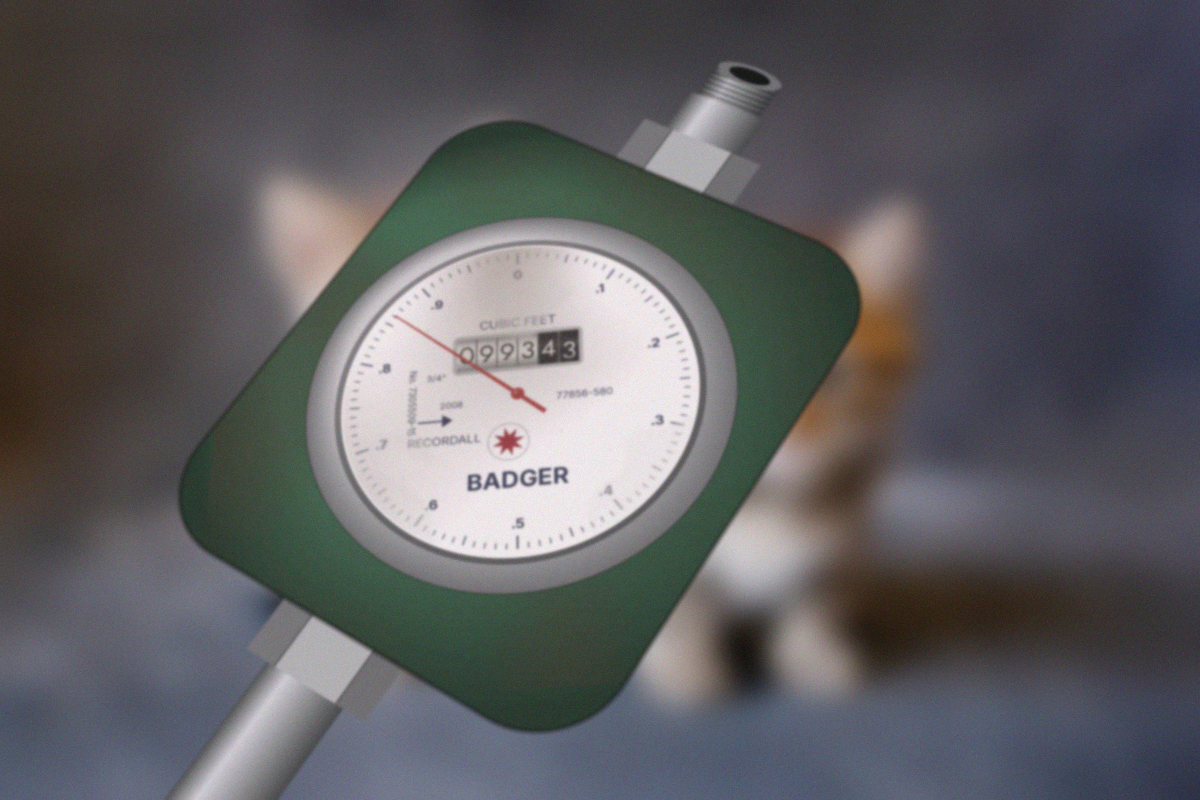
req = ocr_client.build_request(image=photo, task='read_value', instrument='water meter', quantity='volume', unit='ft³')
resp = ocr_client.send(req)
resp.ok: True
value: 99342.86 ft³
